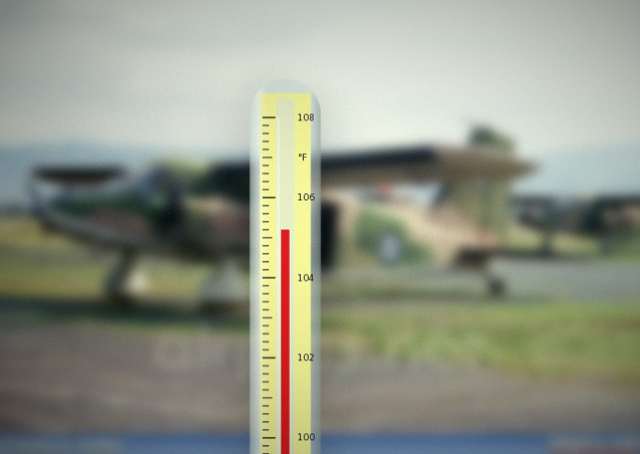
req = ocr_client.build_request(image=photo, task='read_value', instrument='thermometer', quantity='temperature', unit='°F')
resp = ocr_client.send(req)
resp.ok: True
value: 105.2 °F
